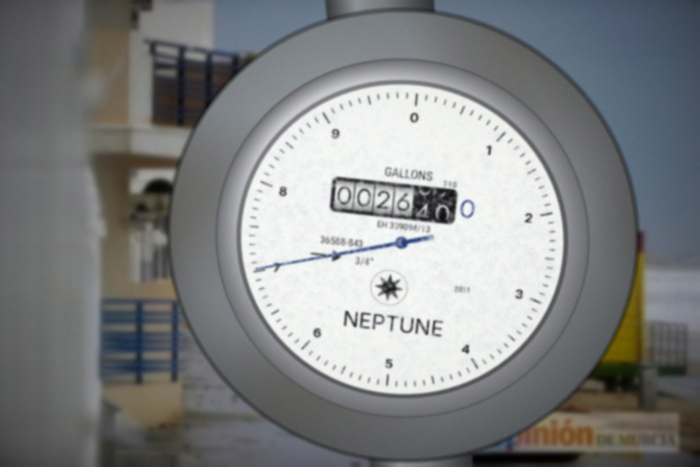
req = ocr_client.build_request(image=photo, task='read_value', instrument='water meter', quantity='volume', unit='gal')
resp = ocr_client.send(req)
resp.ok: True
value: 26397.0 gal
